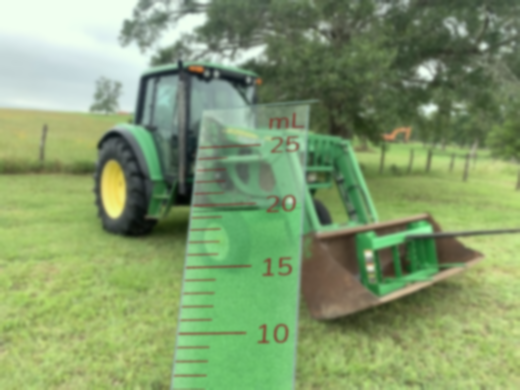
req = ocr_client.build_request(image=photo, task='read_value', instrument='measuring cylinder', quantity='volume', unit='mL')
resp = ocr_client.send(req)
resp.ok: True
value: 19.5 mL
